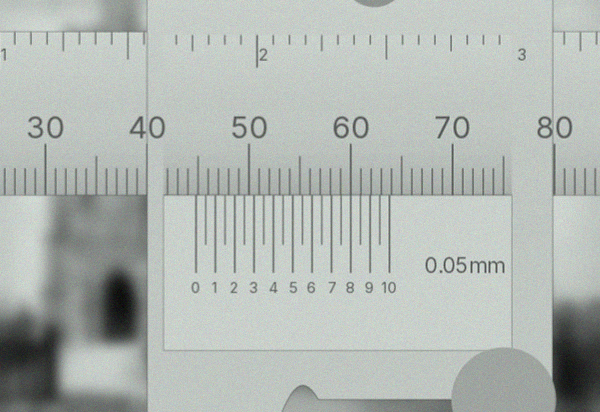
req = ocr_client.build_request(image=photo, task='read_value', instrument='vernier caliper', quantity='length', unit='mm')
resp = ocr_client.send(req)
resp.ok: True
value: 44.8 mm
